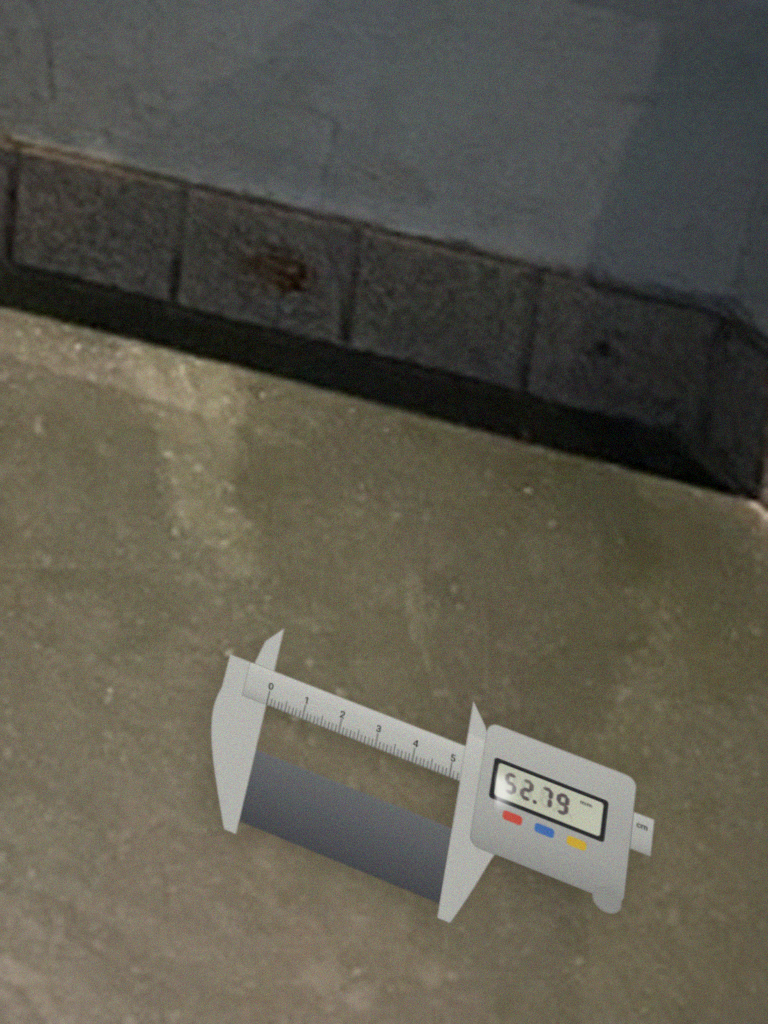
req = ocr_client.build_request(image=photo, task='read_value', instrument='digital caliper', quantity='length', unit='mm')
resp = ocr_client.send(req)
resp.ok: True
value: 52.79 mm
